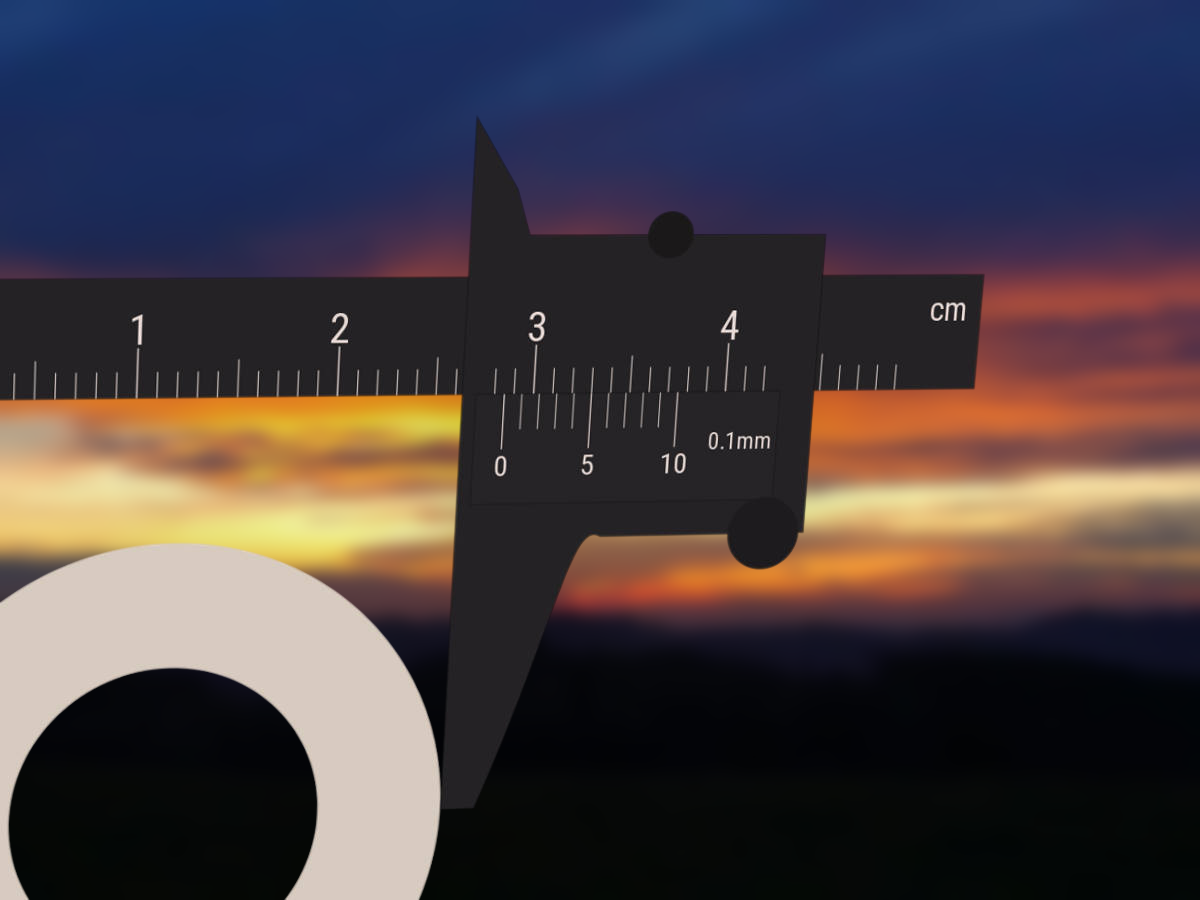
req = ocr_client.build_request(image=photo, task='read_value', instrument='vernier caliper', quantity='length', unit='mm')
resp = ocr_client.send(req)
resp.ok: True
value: 28.5 mm
